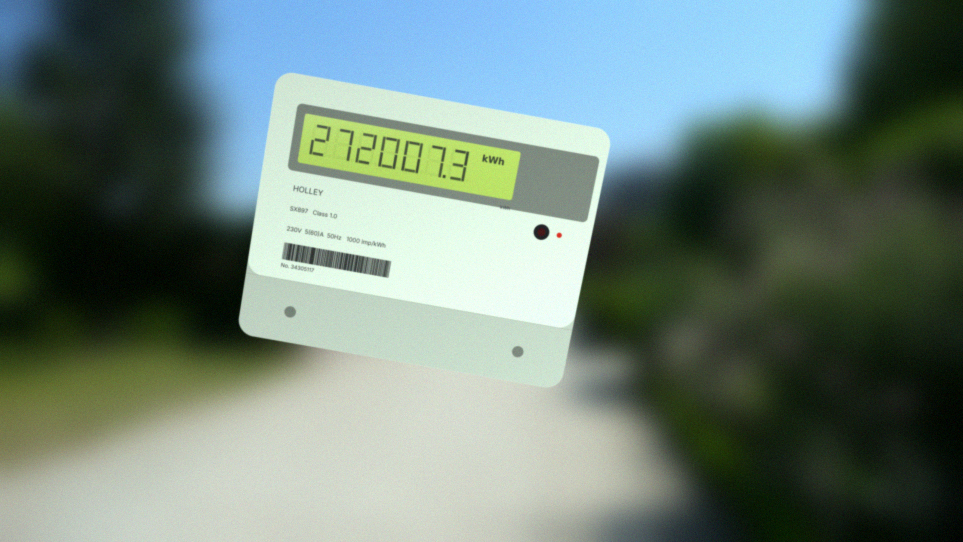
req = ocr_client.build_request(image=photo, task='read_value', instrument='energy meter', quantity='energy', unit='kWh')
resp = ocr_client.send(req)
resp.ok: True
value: 272007.3 kWh
